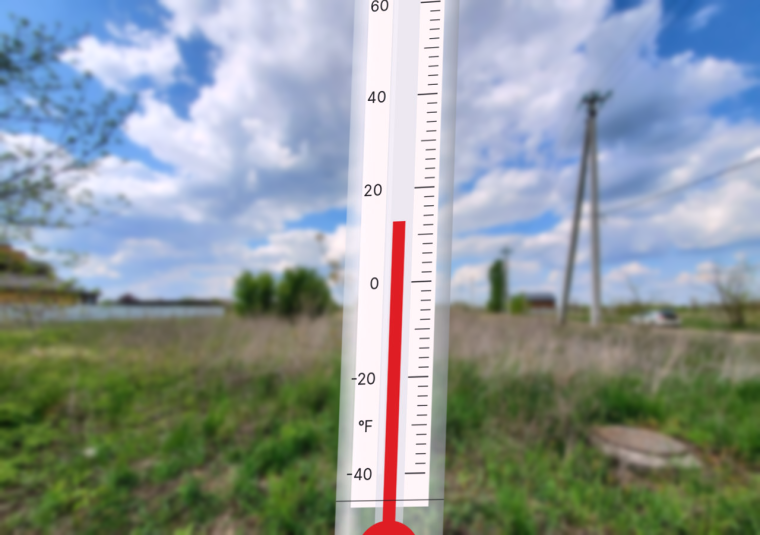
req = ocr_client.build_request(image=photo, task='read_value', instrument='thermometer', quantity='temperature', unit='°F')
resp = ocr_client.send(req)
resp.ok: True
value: 13 °F
